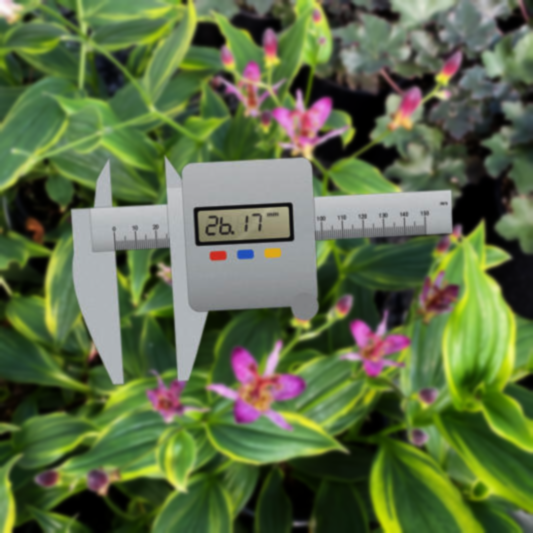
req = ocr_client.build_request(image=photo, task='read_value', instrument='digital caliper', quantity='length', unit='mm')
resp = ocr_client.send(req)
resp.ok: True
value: 26.17 mm
